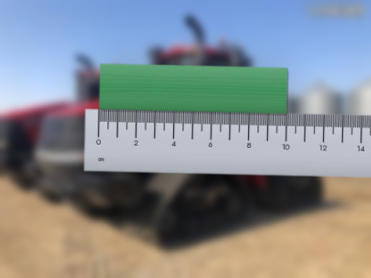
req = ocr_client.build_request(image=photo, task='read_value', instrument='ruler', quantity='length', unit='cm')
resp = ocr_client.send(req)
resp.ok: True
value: 10 cm
